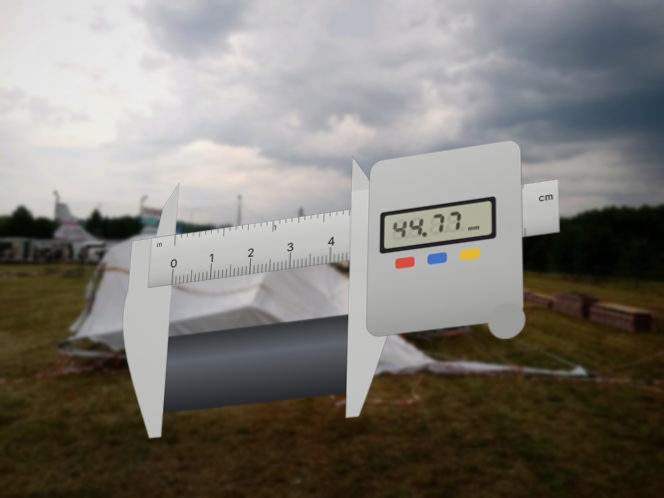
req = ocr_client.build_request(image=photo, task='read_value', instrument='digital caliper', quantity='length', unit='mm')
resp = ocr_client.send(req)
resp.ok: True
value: 44.77 mm
